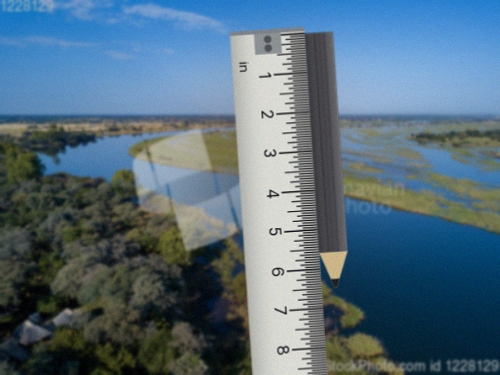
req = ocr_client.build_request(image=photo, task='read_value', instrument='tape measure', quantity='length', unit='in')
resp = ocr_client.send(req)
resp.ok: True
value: 6.5 in
